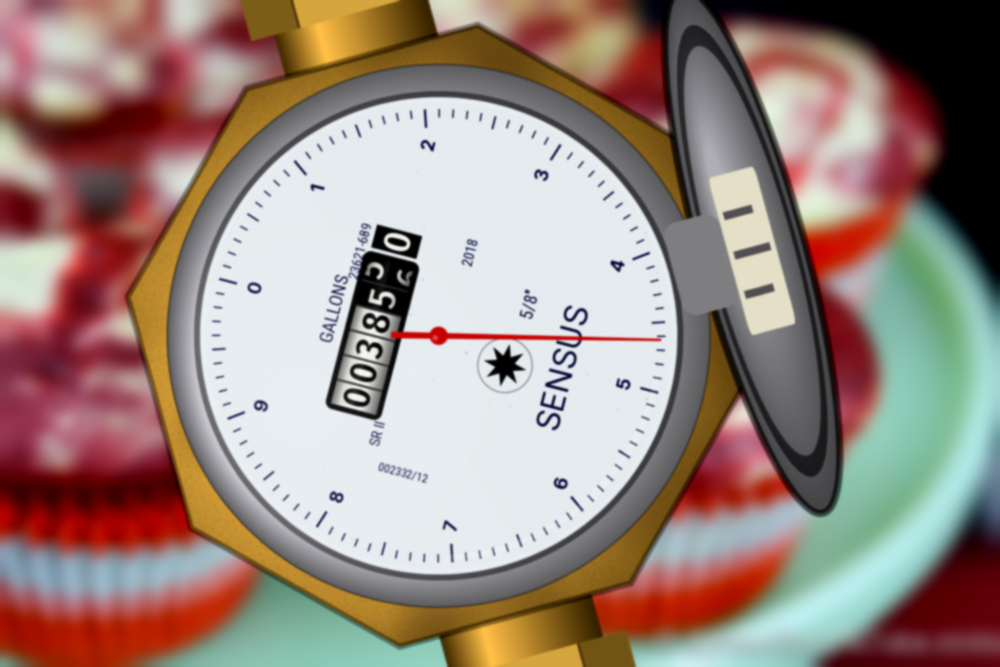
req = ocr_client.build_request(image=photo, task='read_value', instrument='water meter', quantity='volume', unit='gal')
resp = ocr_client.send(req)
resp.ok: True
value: 38554.6 gal
